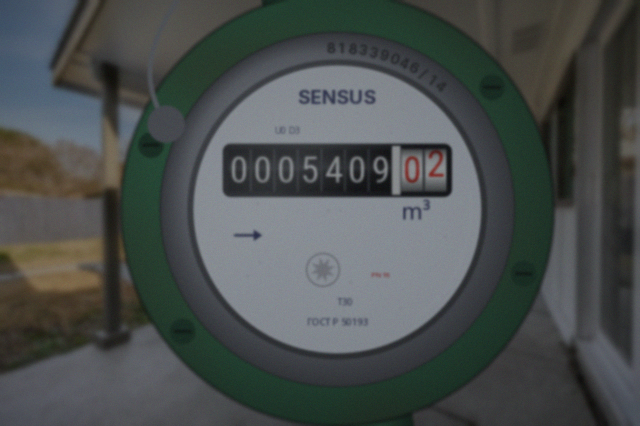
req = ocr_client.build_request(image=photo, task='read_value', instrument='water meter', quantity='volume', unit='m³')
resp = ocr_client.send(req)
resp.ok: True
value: 5409.02 m³
